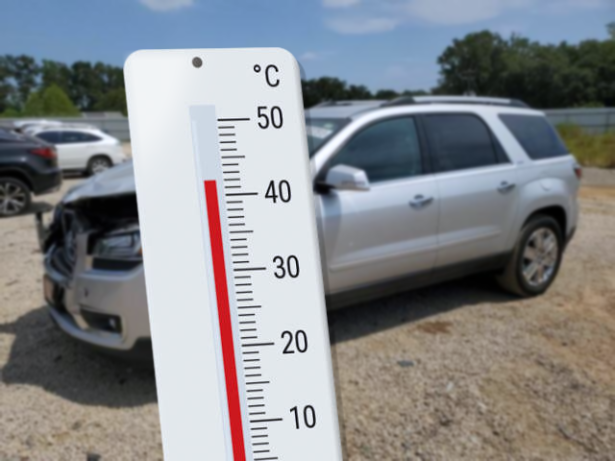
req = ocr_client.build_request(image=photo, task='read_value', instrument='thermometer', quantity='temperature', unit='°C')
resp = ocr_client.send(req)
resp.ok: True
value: 42 °C
